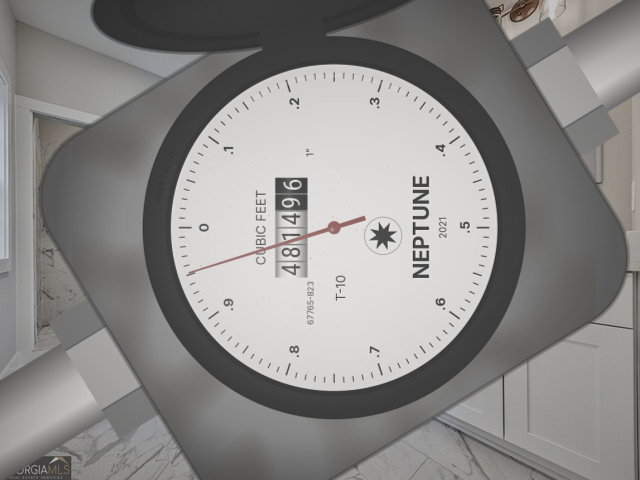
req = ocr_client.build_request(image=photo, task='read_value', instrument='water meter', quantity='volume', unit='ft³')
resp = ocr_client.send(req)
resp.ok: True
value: 481495.95 ft³
